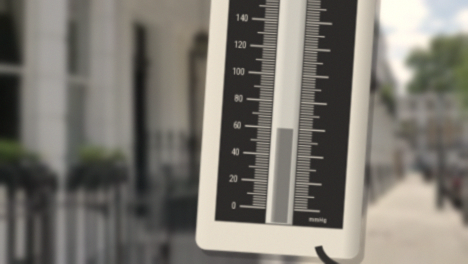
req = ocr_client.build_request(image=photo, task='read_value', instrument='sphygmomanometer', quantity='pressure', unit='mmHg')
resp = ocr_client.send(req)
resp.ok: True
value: 60 mmHg
